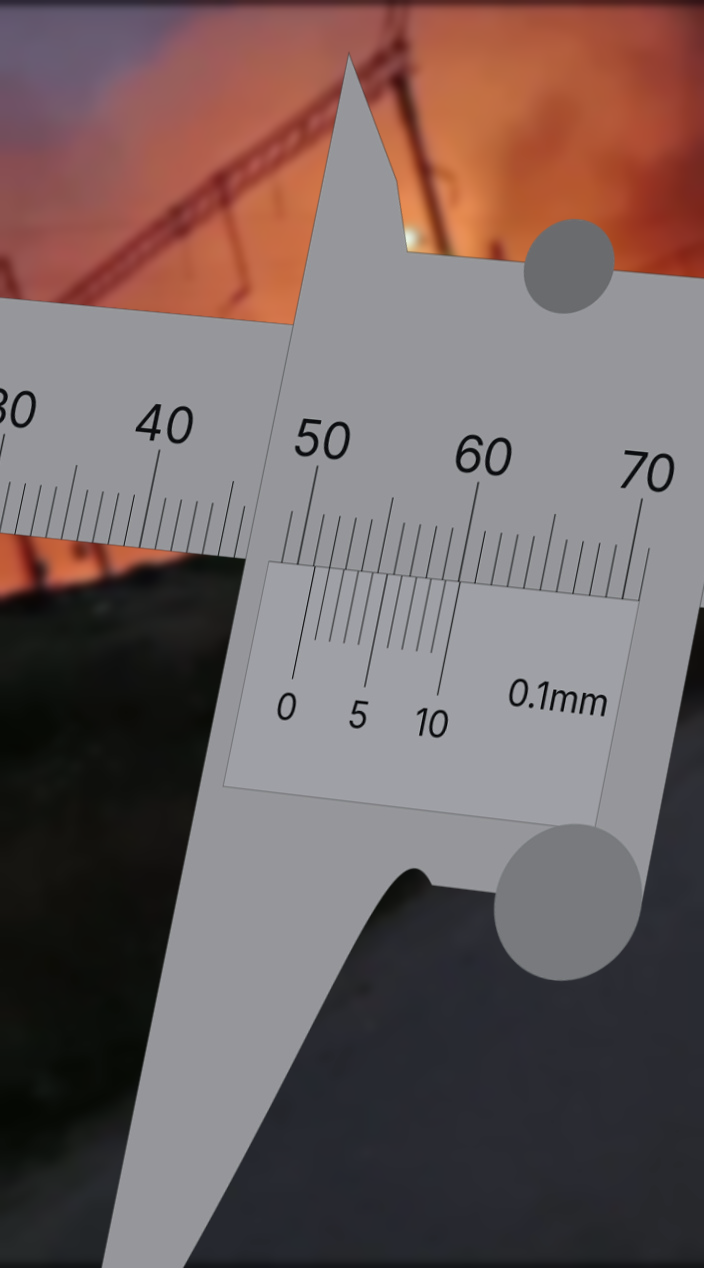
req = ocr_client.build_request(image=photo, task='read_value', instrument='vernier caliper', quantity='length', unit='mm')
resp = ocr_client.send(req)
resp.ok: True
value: 51.1 mm
